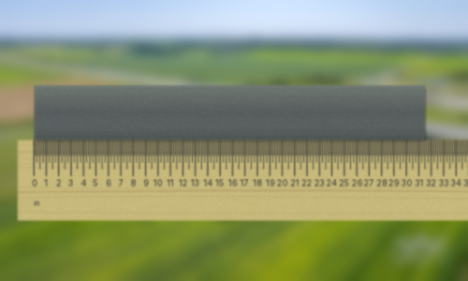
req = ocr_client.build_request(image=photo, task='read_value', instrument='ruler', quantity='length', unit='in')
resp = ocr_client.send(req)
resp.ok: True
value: 31.5 in
